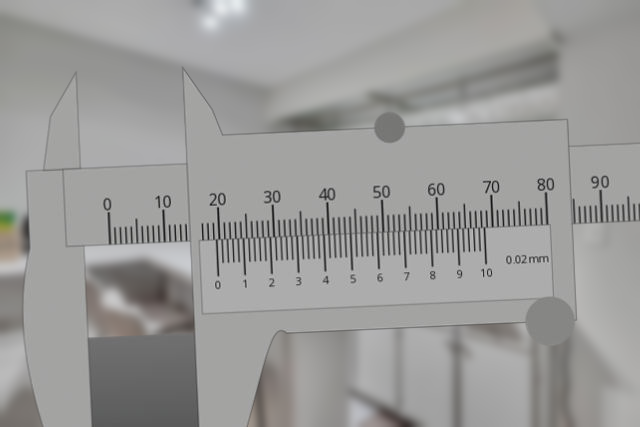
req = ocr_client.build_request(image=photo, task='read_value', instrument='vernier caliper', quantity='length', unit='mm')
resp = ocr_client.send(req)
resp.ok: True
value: 19.5 mm
